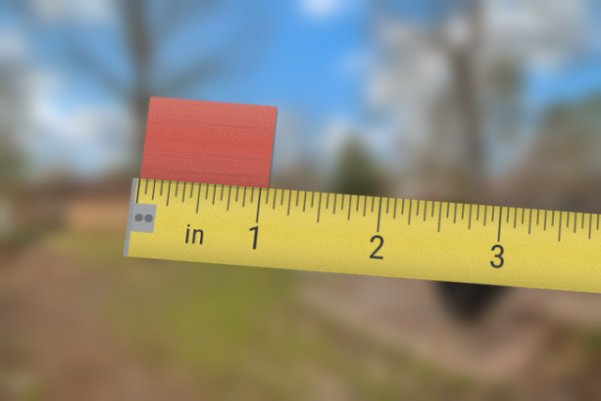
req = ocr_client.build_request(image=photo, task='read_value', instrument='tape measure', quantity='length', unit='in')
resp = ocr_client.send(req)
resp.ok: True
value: 1.0625 in
